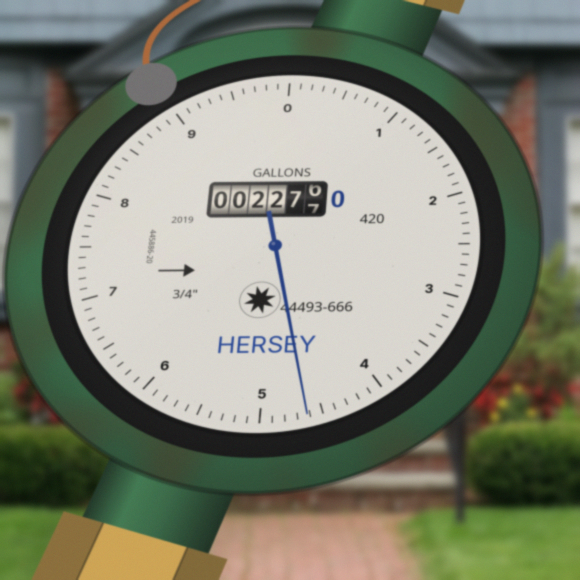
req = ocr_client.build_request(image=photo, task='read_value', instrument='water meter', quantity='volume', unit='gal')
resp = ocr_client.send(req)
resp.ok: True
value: 22764.6 gal
